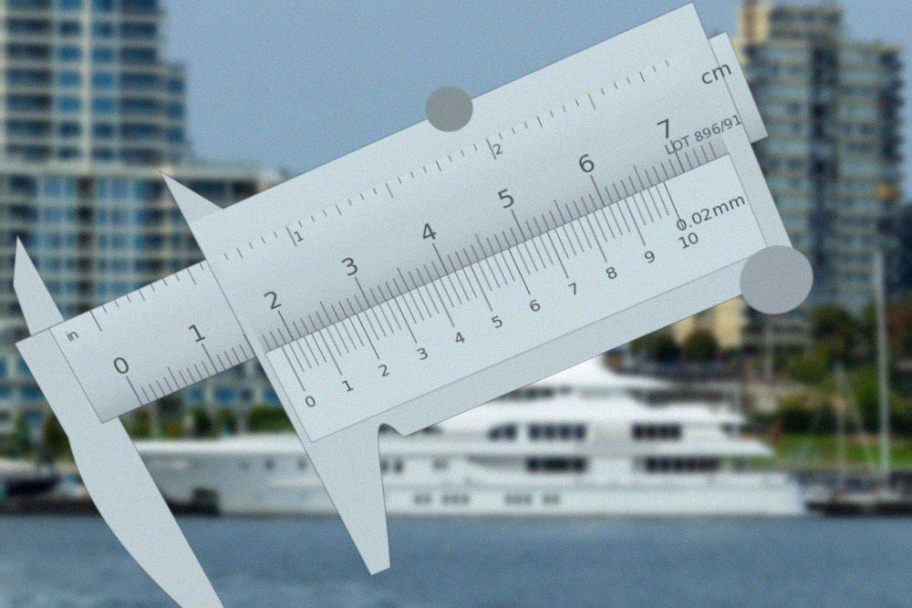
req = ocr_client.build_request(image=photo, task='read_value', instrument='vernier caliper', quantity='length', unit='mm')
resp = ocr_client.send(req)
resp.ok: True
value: 18.4 mm
